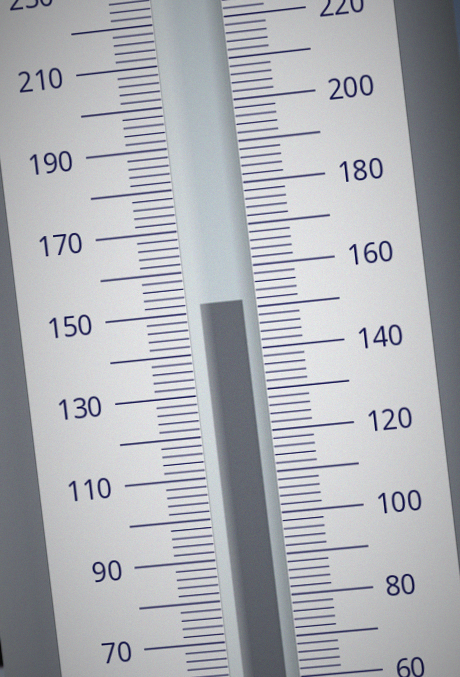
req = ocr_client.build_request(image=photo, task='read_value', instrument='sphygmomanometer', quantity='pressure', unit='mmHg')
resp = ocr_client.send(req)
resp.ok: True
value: 152 mmHg
